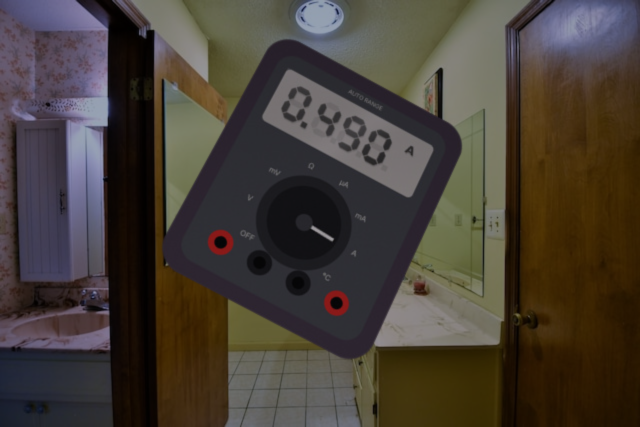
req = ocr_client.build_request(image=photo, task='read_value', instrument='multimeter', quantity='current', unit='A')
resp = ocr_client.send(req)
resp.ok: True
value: 0.490 A
